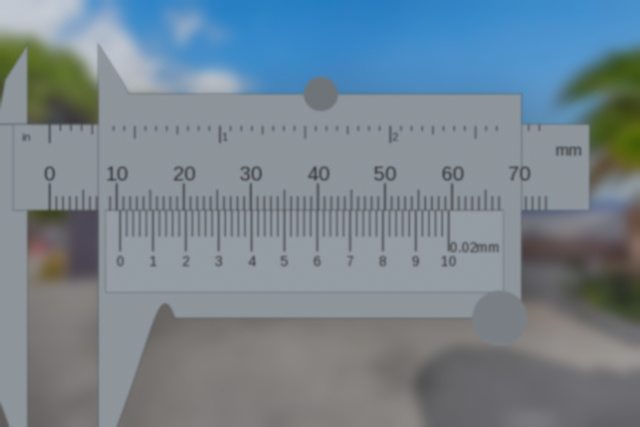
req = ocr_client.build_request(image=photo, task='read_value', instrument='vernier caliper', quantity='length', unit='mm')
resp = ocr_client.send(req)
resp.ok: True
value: 10.5 mm
